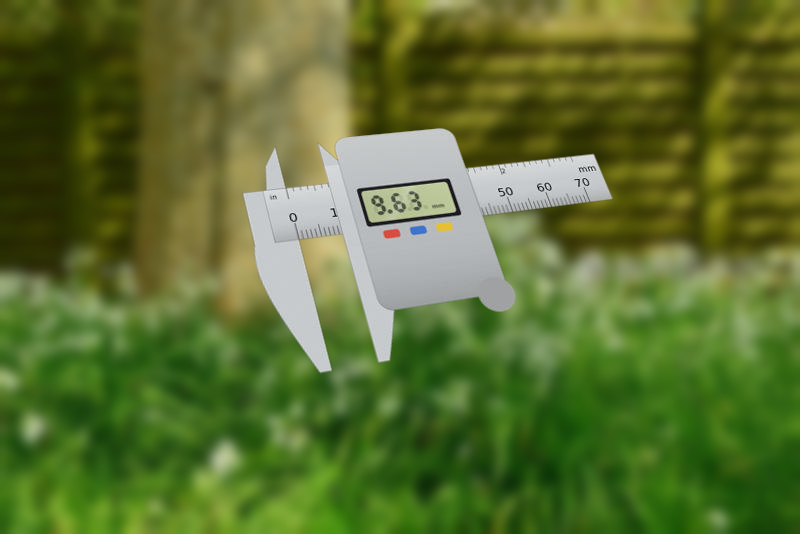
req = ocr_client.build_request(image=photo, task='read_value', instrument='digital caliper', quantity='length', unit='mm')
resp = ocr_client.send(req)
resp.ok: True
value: 9.63 mm
